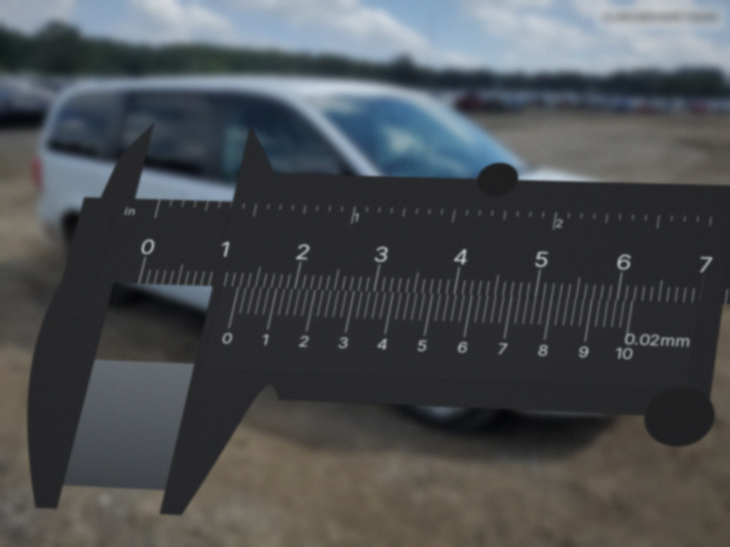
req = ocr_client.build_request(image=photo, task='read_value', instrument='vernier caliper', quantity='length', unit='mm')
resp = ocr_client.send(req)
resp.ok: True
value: 12.8 mm
